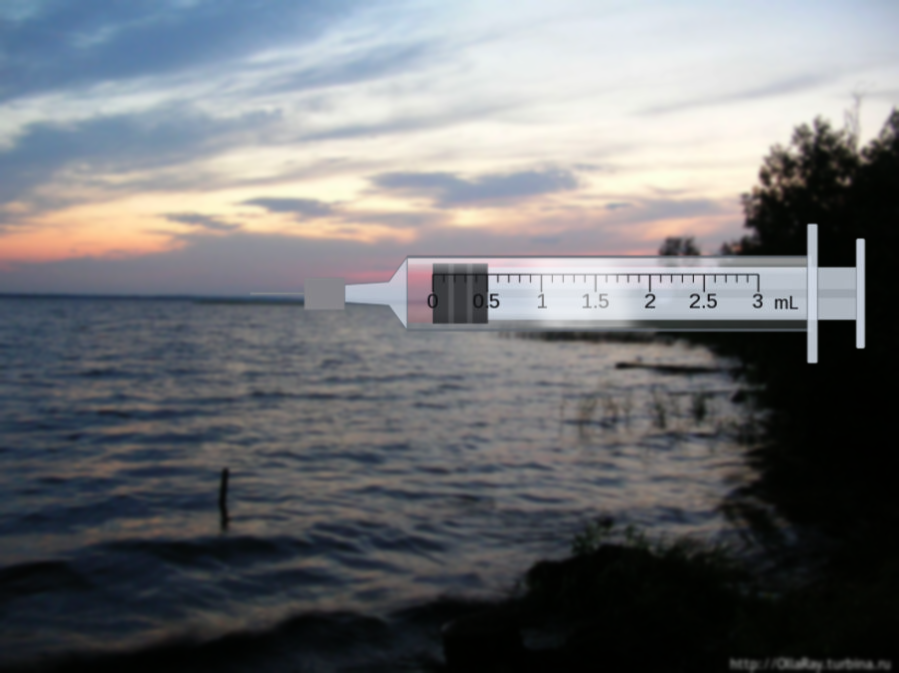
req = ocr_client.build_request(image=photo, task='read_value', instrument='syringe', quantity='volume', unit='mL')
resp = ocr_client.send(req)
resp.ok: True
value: 0 mL
